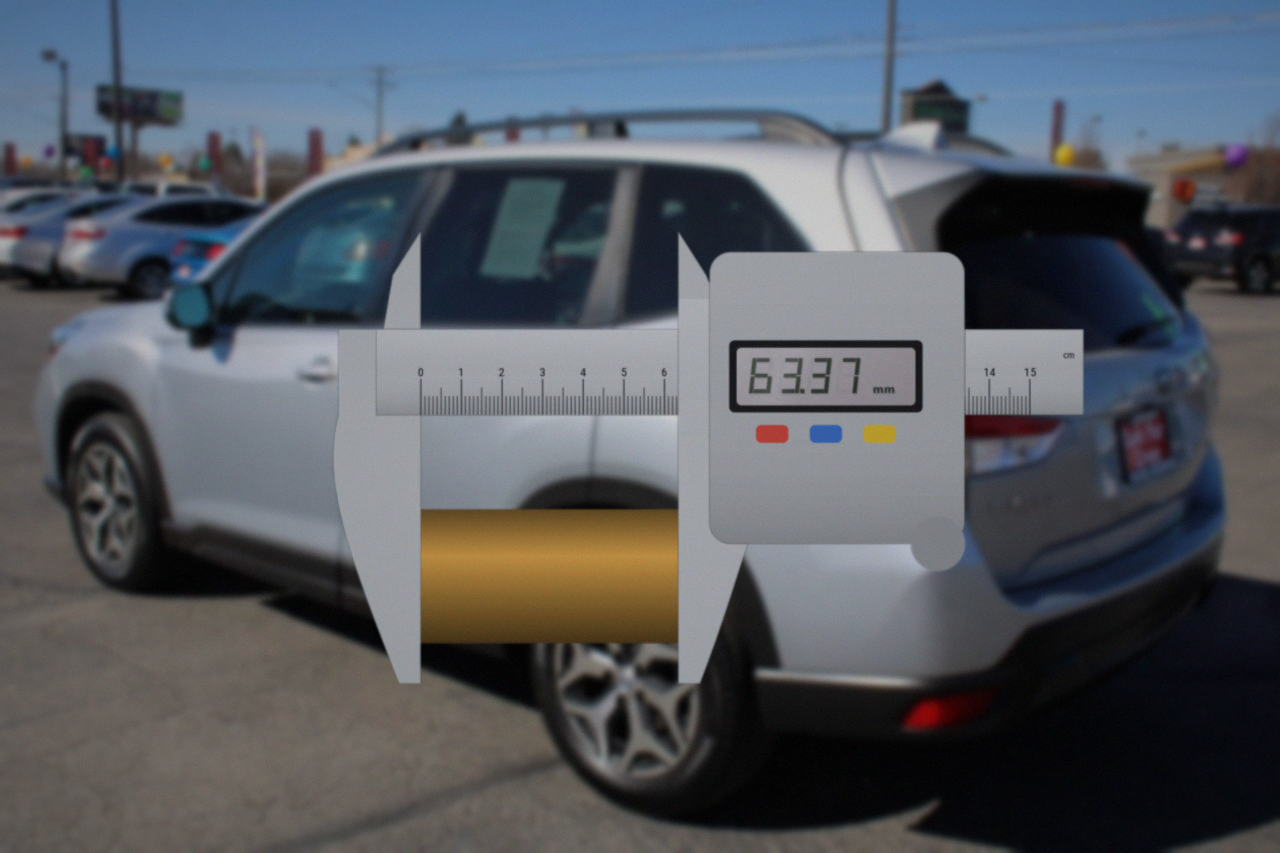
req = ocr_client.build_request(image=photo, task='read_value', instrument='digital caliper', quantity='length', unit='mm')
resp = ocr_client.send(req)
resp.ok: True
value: 63.37 mm
